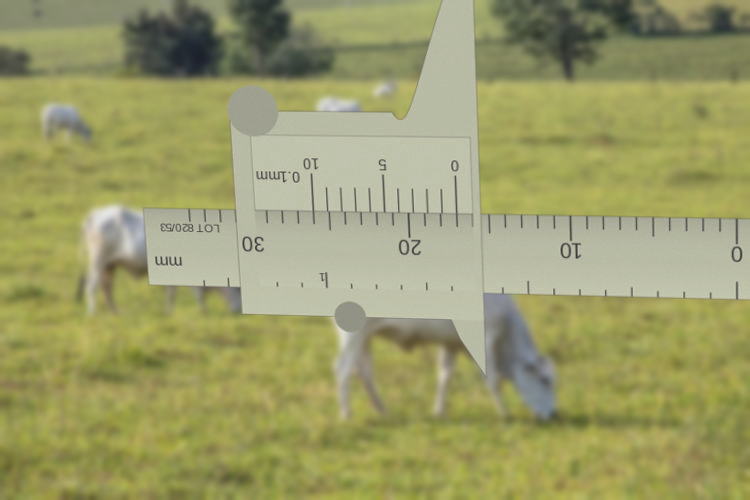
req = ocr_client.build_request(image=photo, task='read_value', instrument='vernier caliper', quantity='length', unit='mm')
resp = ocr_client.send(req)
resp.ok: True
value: 17.0 mm
